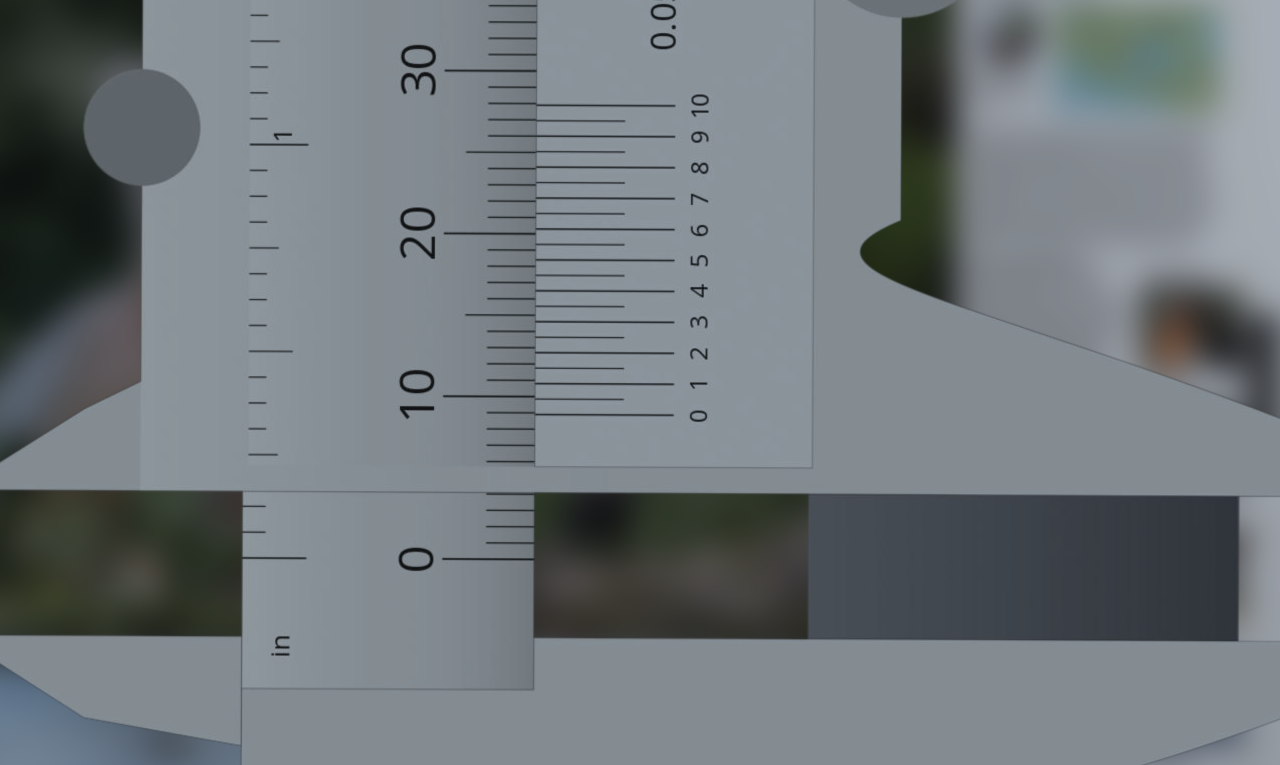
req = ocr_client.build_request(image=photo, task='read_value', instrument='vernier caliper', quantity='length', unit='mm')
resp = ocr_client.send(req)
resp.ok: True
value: 8.9 mm
